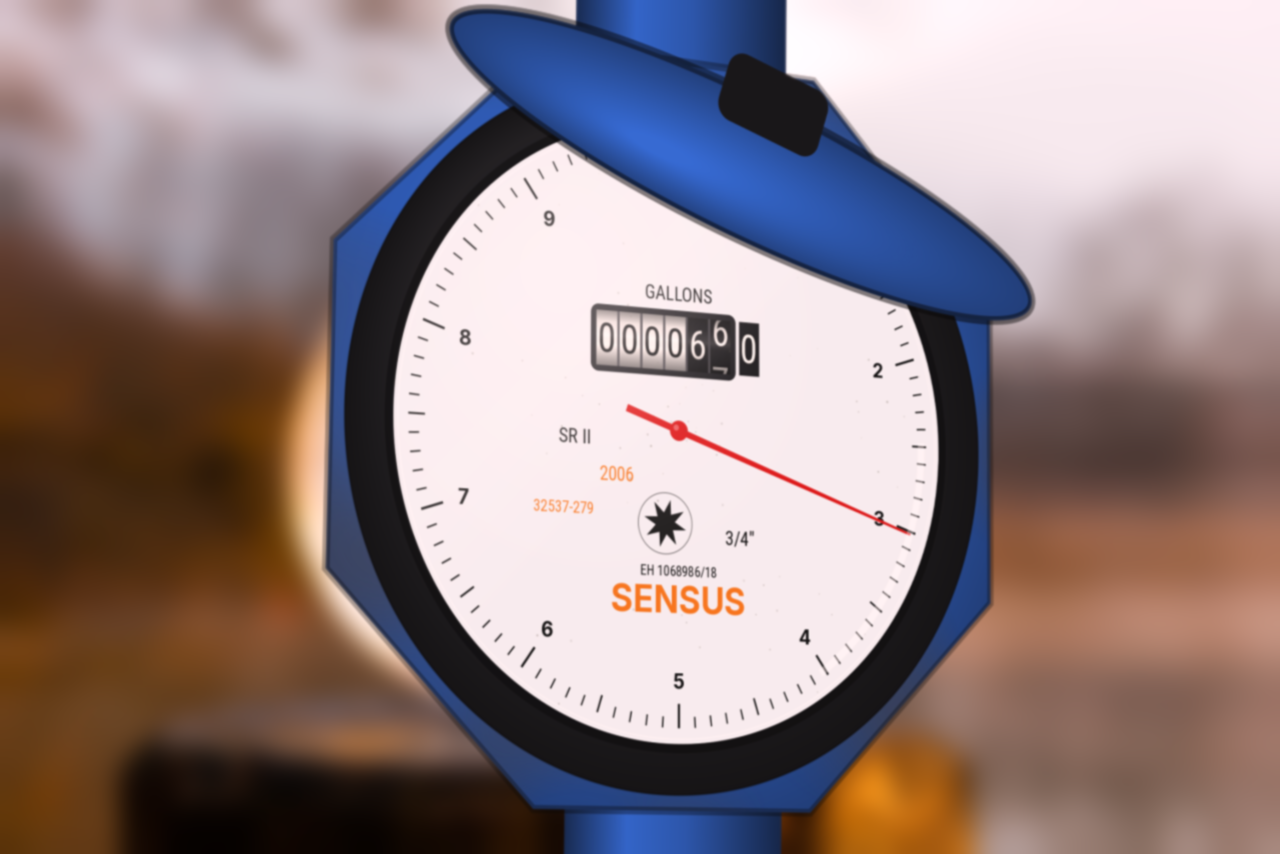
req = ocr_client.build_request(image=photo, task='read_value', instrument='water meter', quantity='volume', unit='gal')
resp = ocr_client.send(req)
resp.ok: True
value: 663.0 gal
